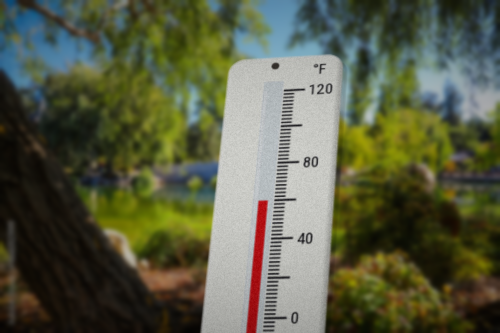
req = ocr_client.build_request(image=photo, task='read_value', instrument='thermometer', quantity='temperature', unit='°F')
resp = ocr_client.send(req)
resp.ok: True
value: 60 °F
